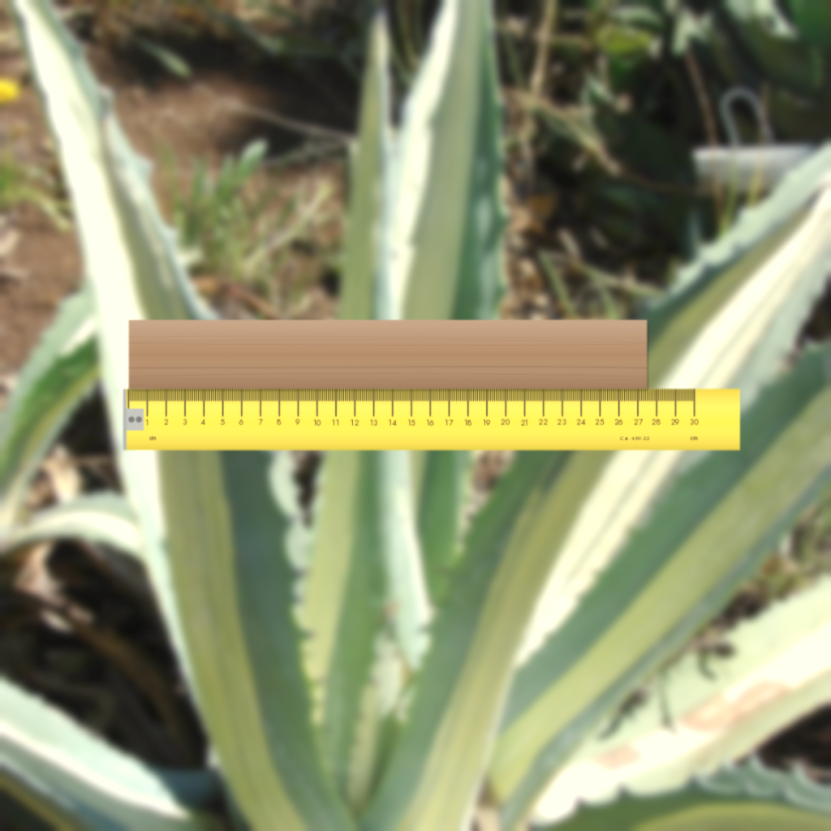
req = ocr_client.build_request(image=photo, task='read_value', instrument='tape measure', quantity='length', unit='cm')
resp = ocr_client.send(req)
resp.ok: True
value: 27.5 cm
